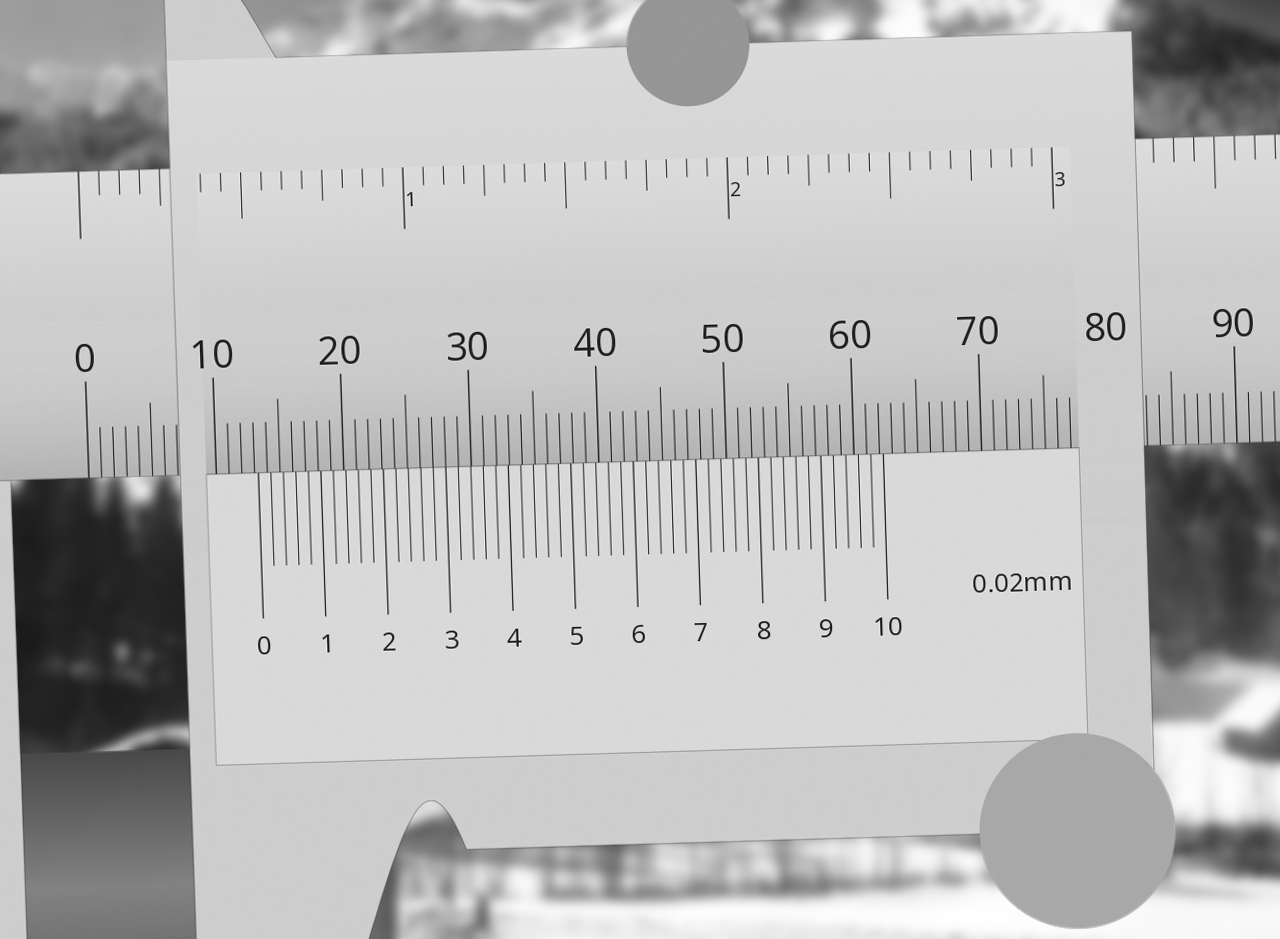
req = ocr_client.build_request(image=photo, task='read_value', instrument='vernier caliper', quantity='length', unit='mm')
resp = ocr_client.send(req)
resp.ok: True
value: 13.3 mm
